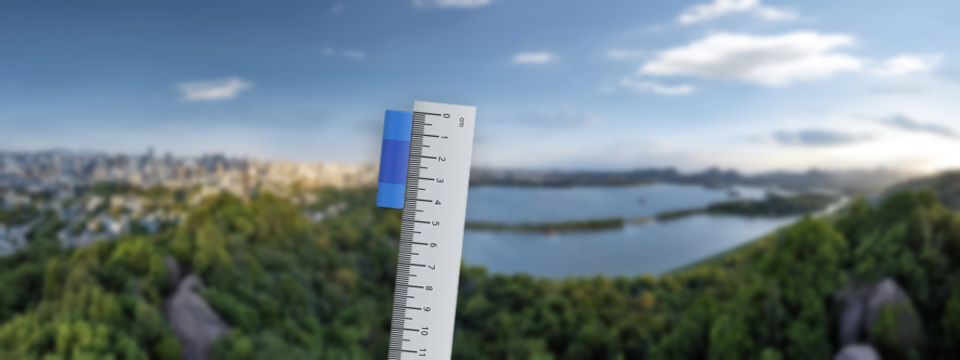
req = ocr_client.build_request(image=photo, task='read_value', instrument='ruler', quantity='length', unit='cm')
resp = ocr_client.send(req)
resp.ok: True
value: 4.5 cm
